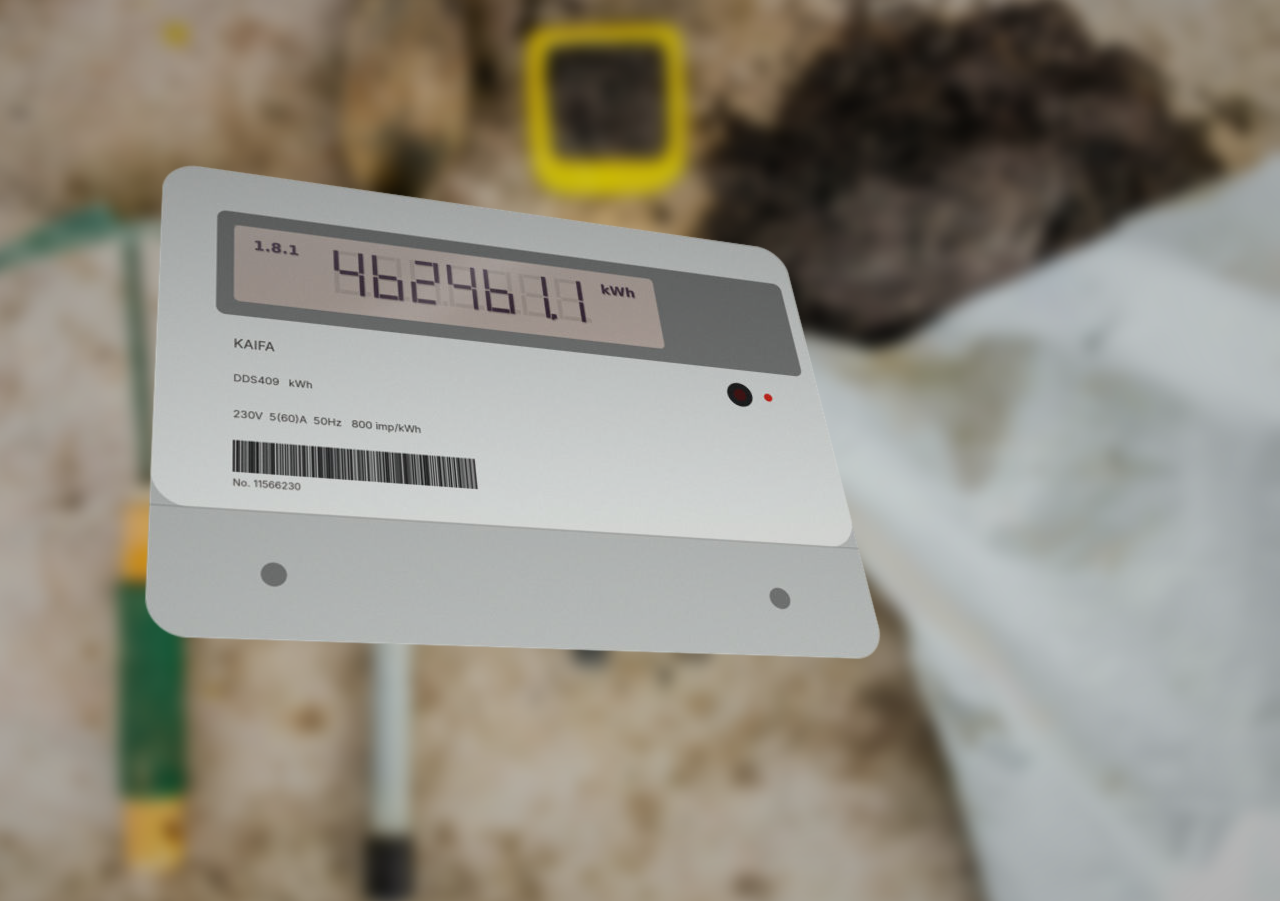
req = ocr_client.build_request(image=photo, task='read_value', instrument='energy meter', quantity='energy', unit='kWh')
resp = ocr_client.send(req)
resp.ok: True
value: 462461.1 kWh
